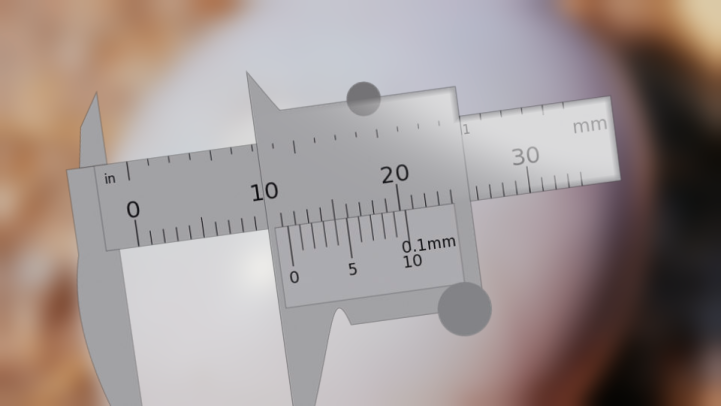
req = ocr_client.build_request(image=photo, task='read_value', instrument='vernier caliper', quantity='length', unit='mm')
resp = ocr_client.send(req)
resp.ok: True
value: 11.4 mm
